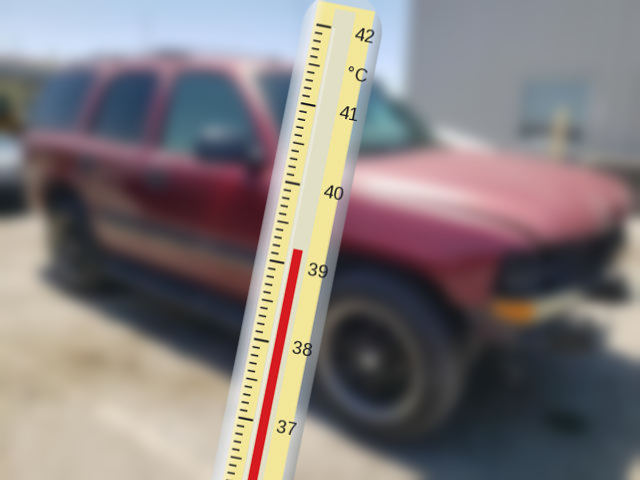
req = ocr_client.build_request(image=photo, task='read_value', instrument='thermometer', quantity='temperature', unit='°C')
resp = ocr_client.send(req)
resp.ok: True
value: 39.2 °C
